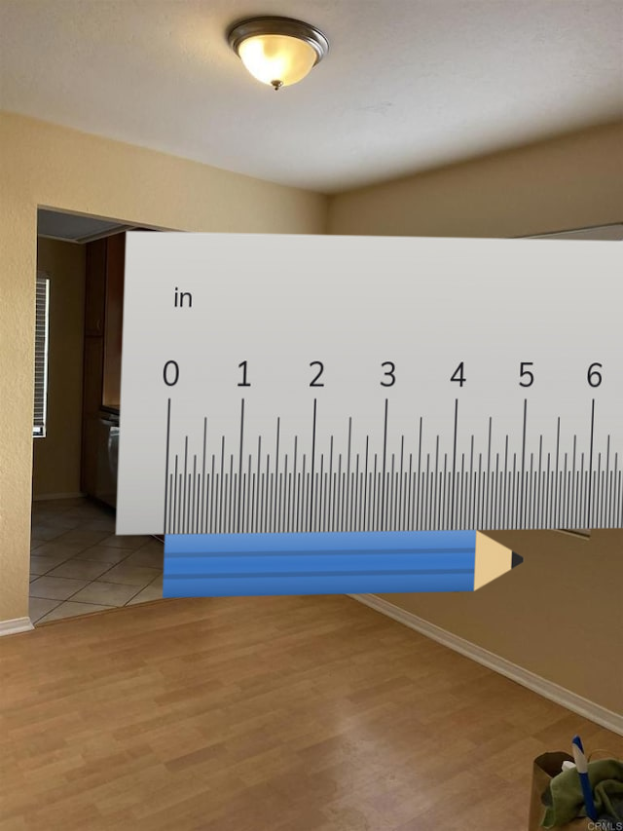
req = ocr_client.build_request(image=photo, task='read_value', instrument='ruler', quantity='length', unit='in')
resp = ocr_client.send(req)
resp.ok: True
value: 5.0625 in
